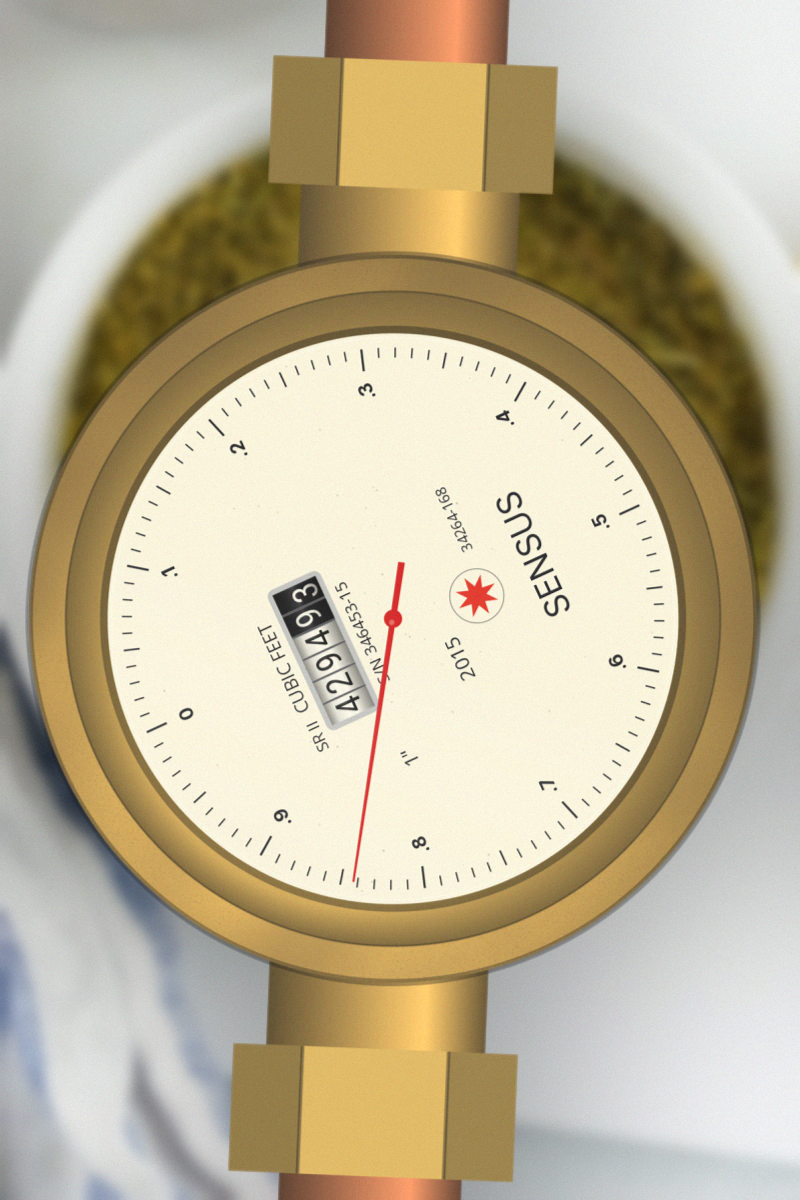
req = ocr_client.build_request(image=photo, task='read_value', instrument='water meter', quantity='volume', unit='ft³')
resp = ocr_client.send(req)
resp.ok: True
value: 429492.84 ft³
